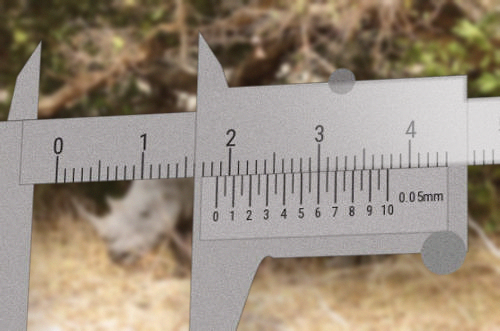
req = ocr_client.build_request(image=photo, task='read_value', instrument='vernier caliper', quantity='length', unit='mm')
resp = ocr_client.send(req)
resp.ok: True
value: 18.6 mm
